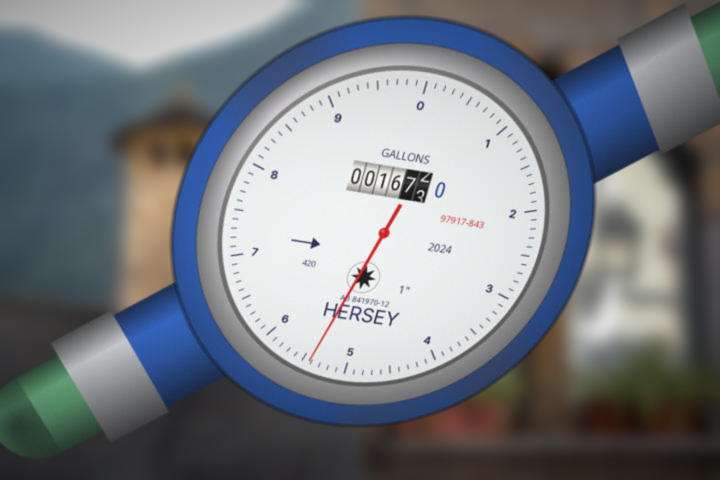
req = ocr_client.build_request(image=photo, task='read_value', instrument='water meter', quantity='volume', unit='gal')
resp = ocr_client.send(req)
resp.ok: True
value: 16725.4 gal
